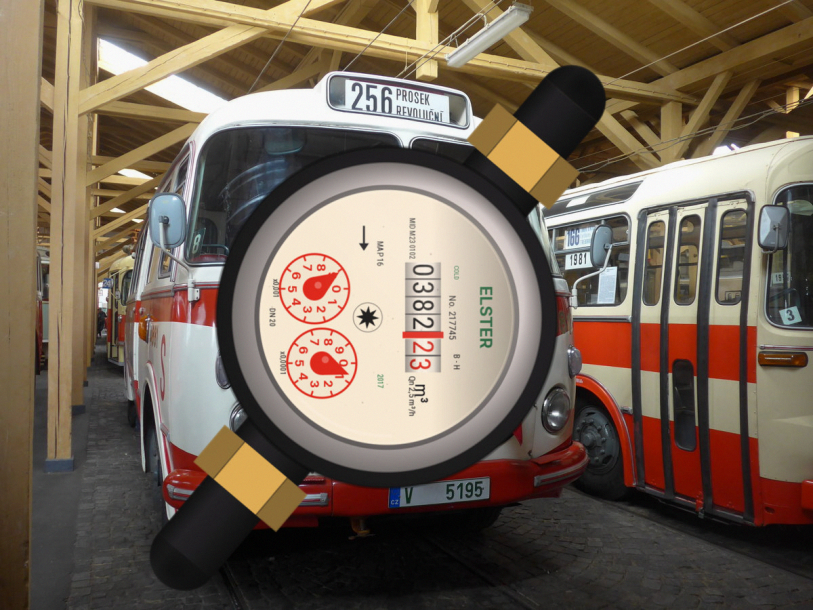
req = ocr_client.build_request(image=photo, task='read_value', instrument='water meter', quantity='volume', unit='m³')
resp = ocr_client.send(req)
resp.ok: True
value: 382.2290 m³
